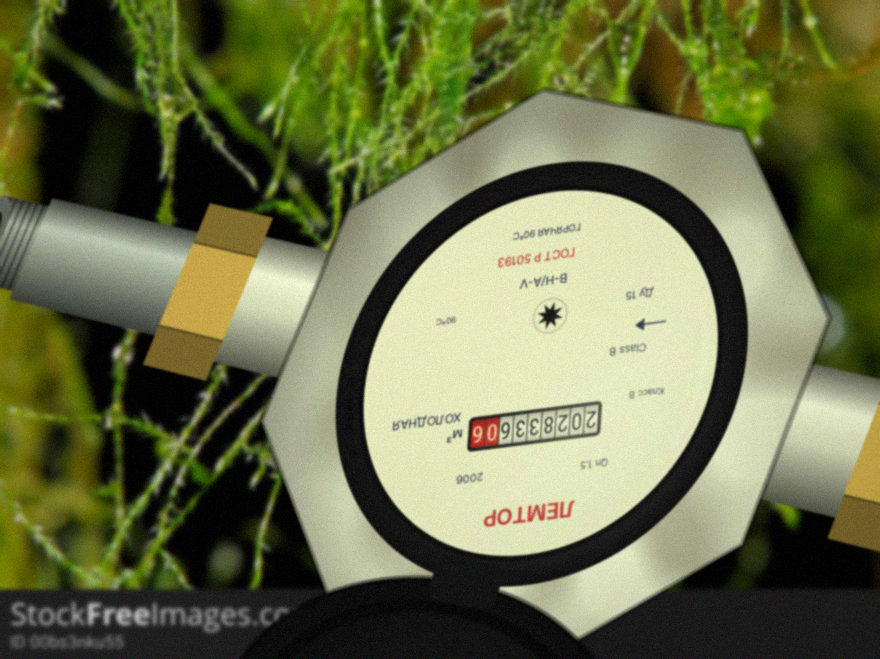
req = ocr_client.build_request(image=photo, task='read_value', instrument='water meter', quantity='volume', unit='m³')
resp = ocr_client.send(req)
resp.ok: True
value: 2028336.06 m³
